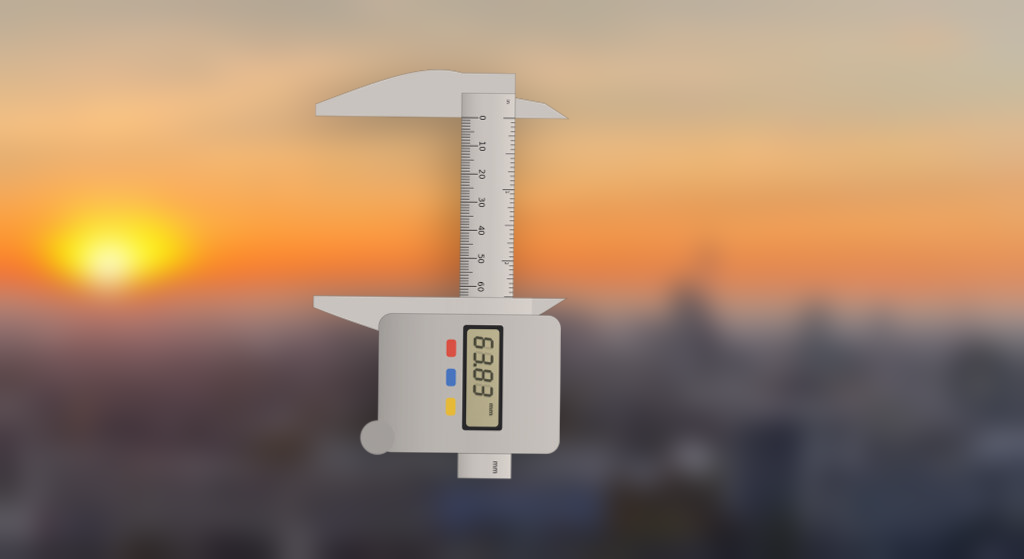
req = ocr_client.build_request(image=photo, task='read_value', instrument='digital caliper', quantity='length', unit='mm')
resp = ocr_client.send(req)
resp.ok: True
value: 63.83 mm
